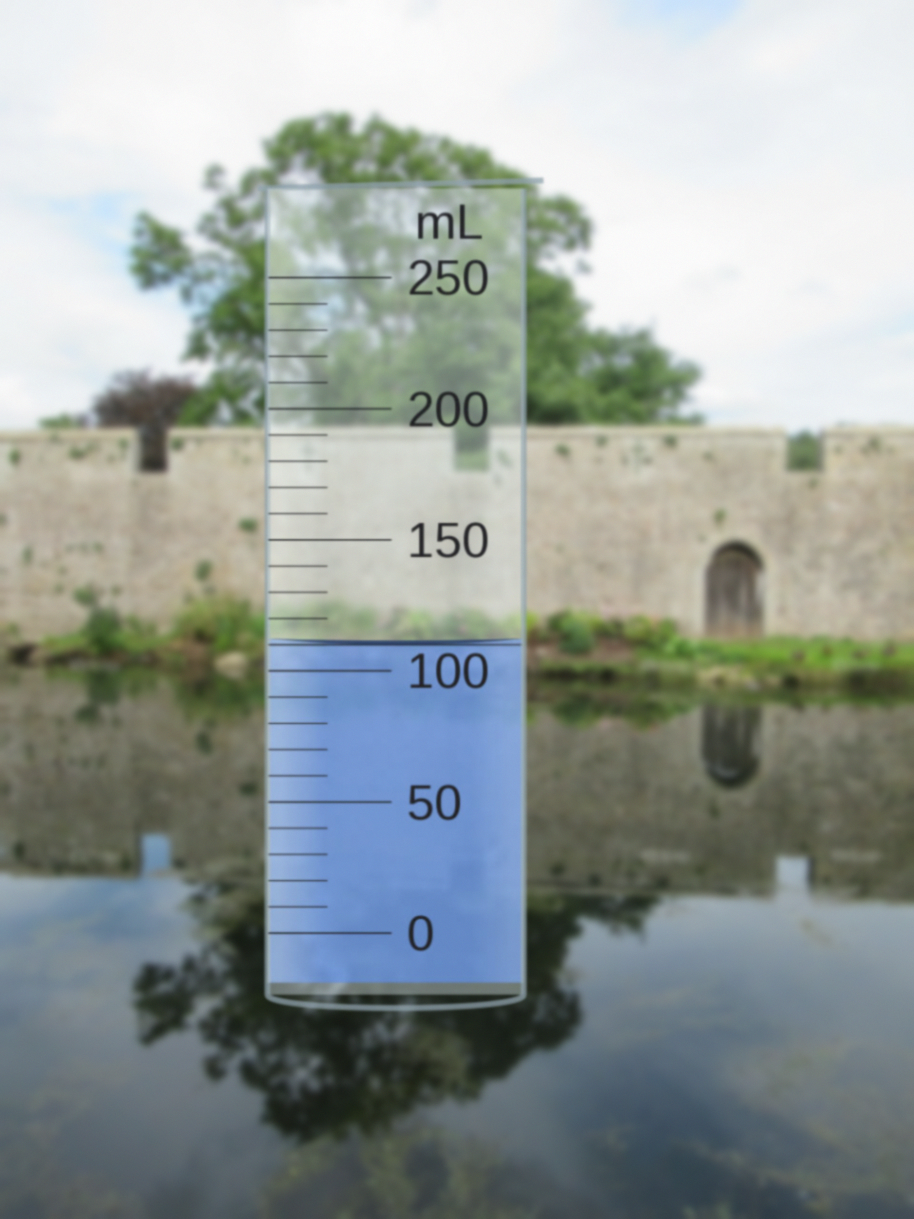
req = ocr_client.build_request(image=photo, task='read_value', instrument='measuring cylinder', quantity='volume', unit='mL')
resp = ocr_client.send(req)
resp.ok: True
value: 110 mL
